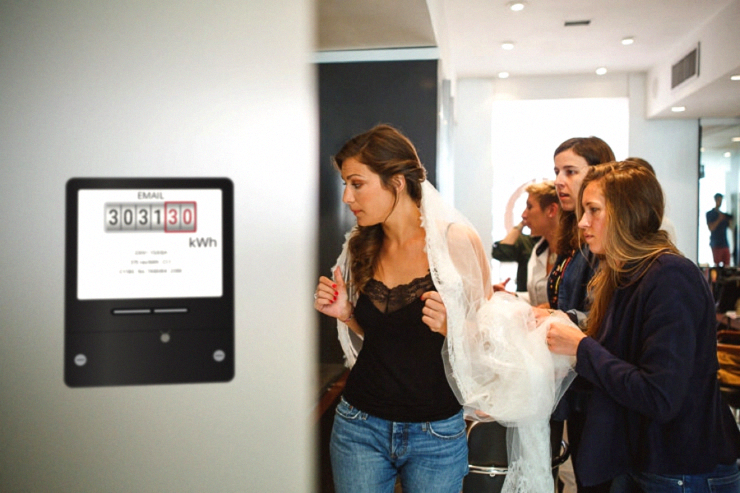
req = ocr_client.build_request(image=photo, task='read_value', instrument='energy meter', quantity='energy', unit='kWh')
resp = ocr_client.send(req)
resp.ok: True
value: 3031.30 kWh
